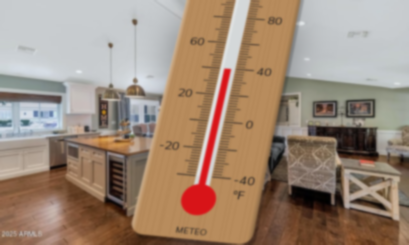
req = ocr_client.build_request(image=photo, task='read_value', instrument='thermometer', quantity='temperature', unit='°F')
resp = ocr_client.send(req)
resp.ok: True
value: 40 °F
